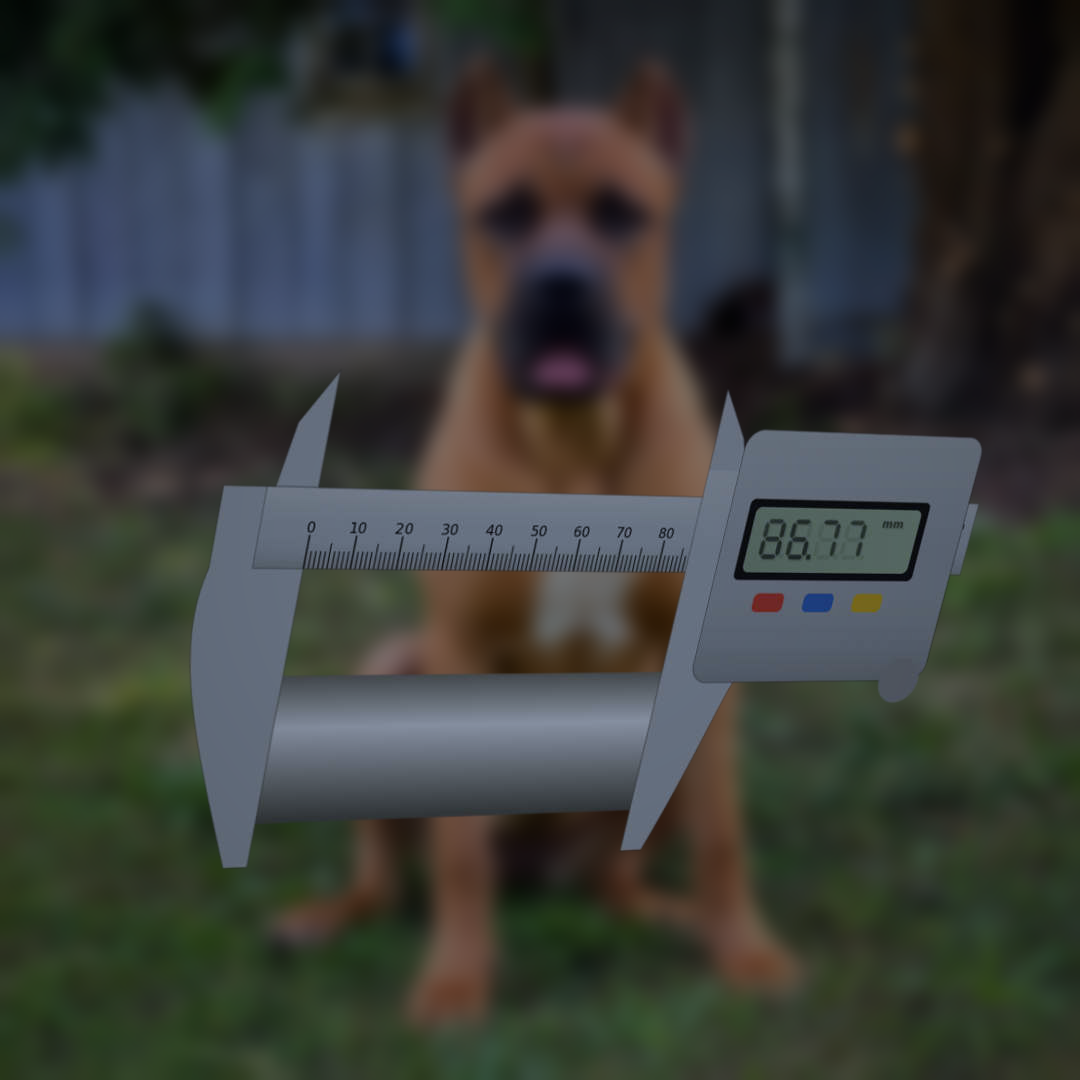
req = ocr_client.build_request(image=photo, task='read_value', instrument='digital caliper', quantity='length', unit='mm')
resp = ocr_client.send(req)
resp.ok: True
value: 86.77 mm
